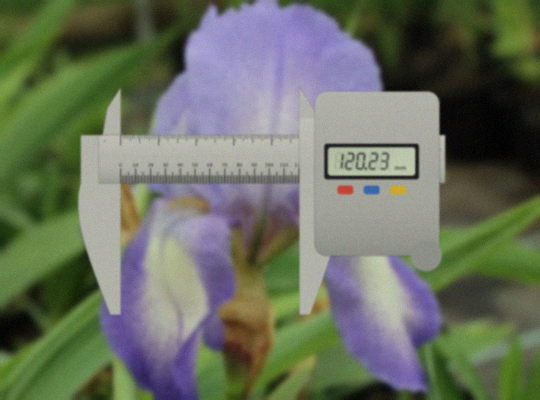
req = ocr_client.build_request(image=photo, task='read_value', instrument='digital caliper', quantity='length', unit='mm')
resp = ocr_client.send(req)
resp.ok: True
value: 120.23 mm
